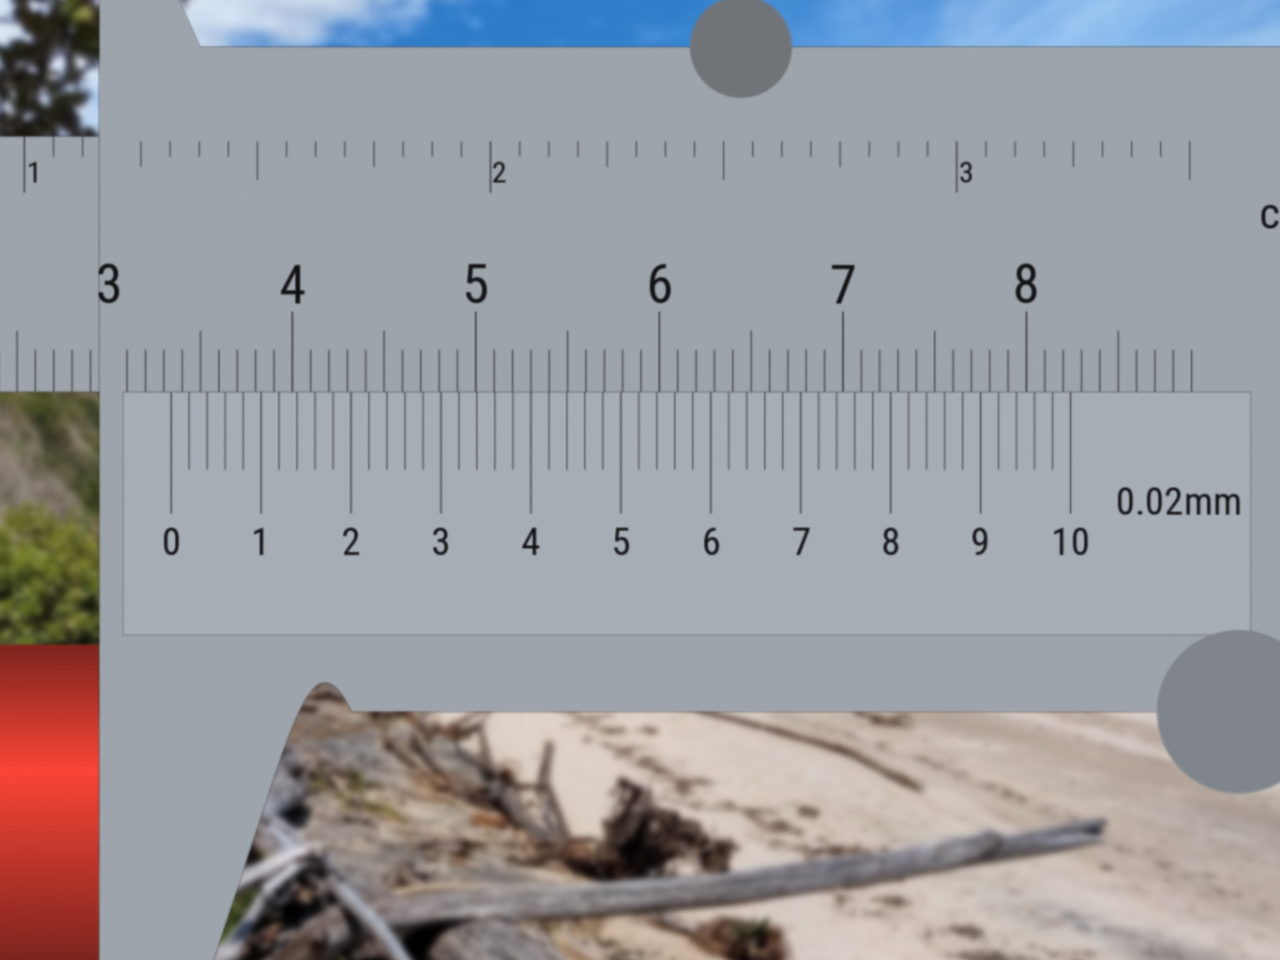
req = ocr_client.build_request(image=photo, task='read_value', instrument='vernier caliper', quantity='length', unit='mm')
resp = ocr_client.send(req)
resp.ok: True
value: 33.4 mm
